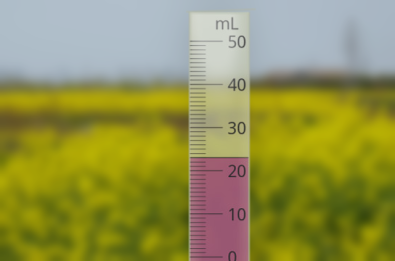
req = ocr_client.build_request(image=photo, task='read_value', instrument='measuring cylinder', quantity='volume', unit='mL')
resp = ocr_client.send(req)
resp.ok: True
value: 23 mL
